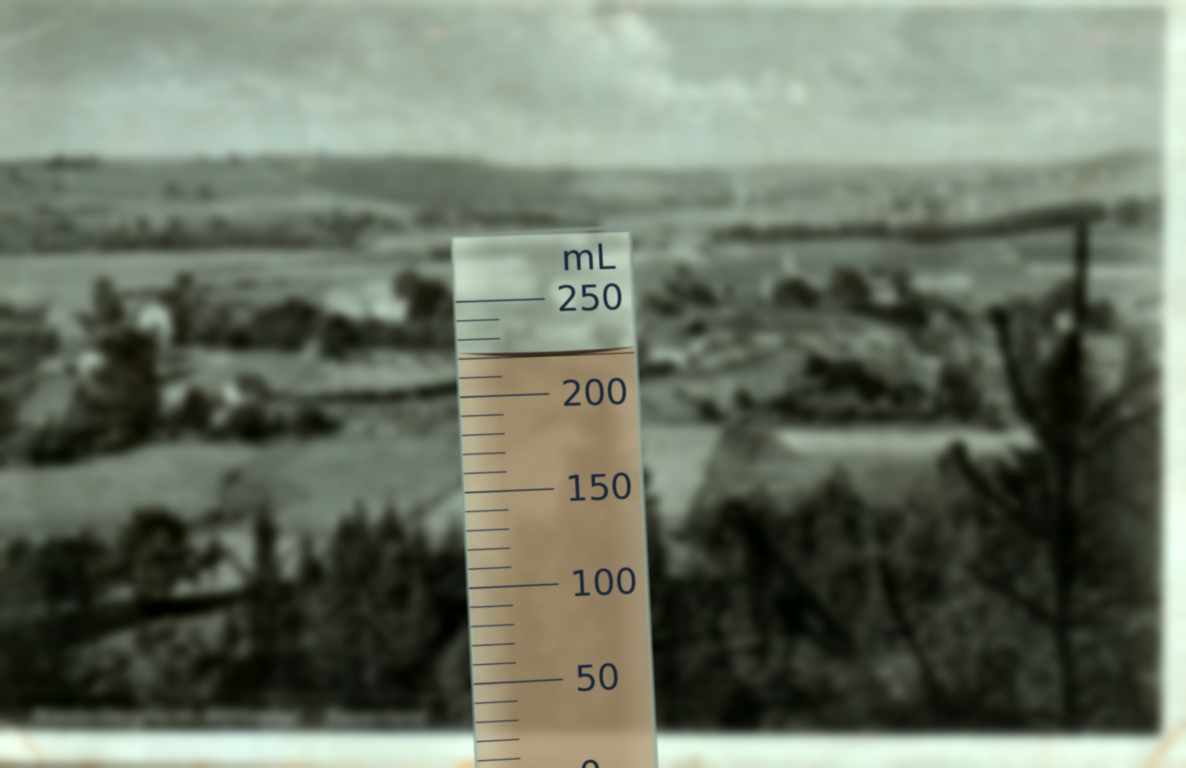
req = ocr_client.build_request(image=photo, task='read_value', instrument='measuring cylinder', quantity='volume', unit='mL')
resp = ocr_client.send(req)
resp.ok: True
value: 220 mL
